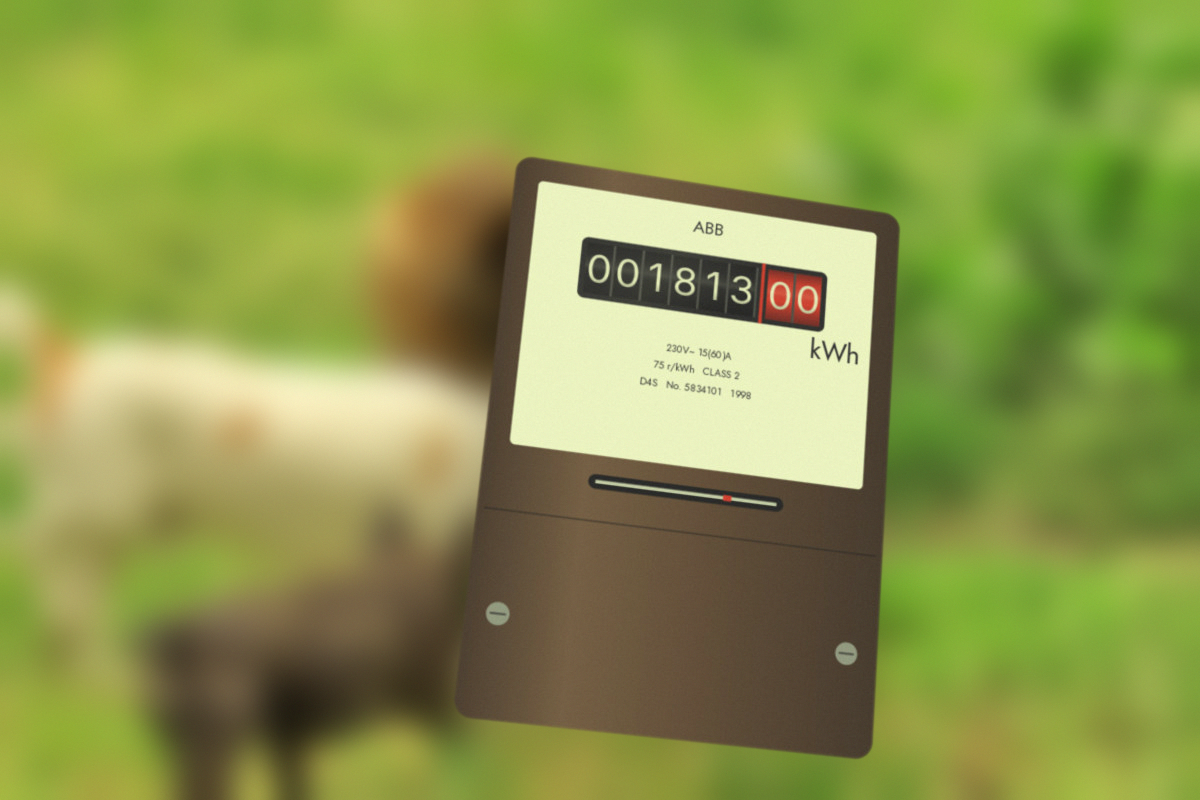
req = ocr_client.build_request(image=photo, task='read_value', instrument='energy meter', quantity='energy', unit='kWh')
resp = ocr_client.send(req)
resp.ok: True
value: 1813.00 kWh
